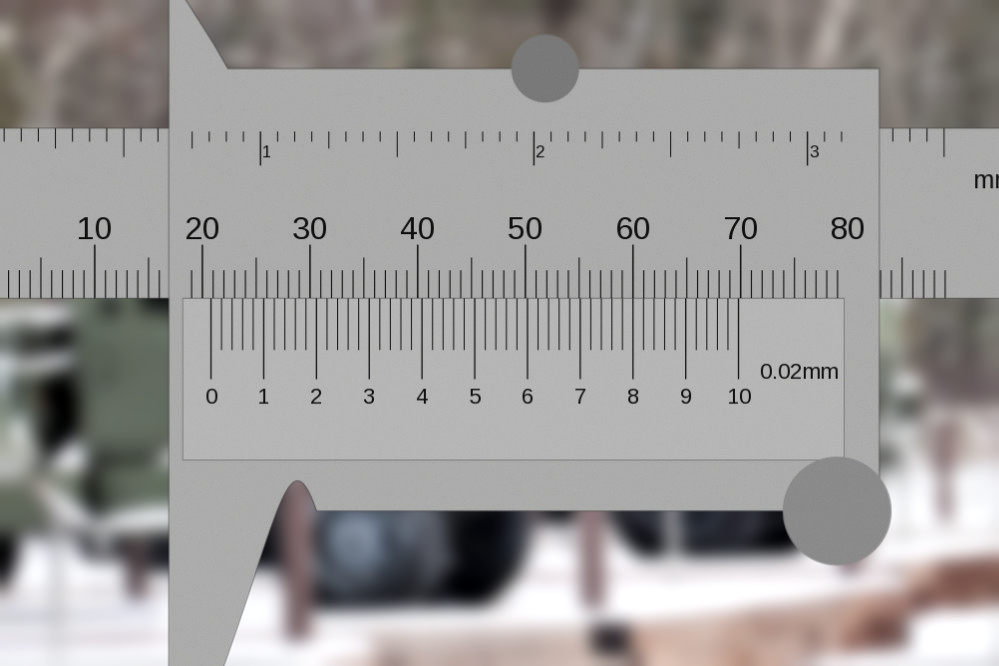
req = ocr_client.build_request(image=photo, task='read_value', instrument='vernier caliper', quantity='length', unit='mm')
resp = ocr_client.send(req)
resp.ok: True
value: 20.8 mm
